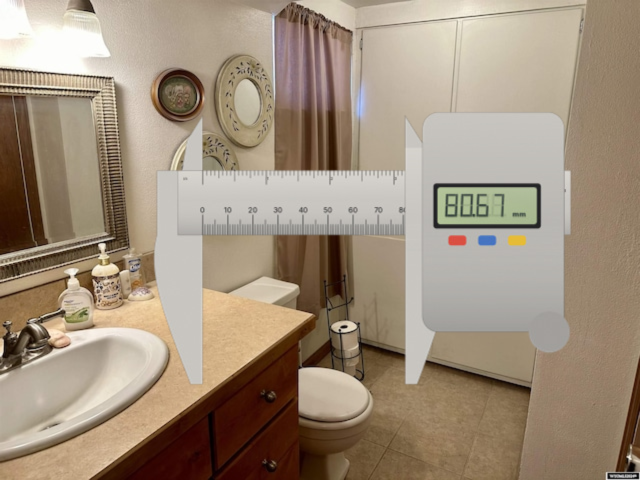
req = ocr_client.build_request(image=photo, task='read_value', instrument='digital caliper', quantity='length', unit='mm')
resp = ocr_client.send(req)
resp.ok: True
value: 80.67 mm
